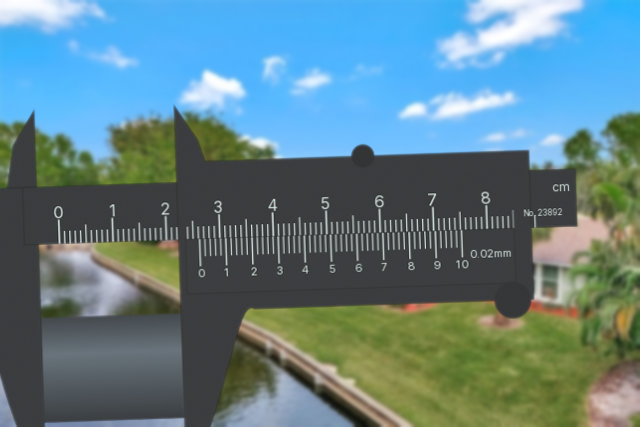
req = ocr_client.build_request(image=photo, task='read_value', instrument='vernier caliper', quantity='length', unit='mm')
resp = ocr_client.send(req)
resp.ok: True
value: 26.2 mm
